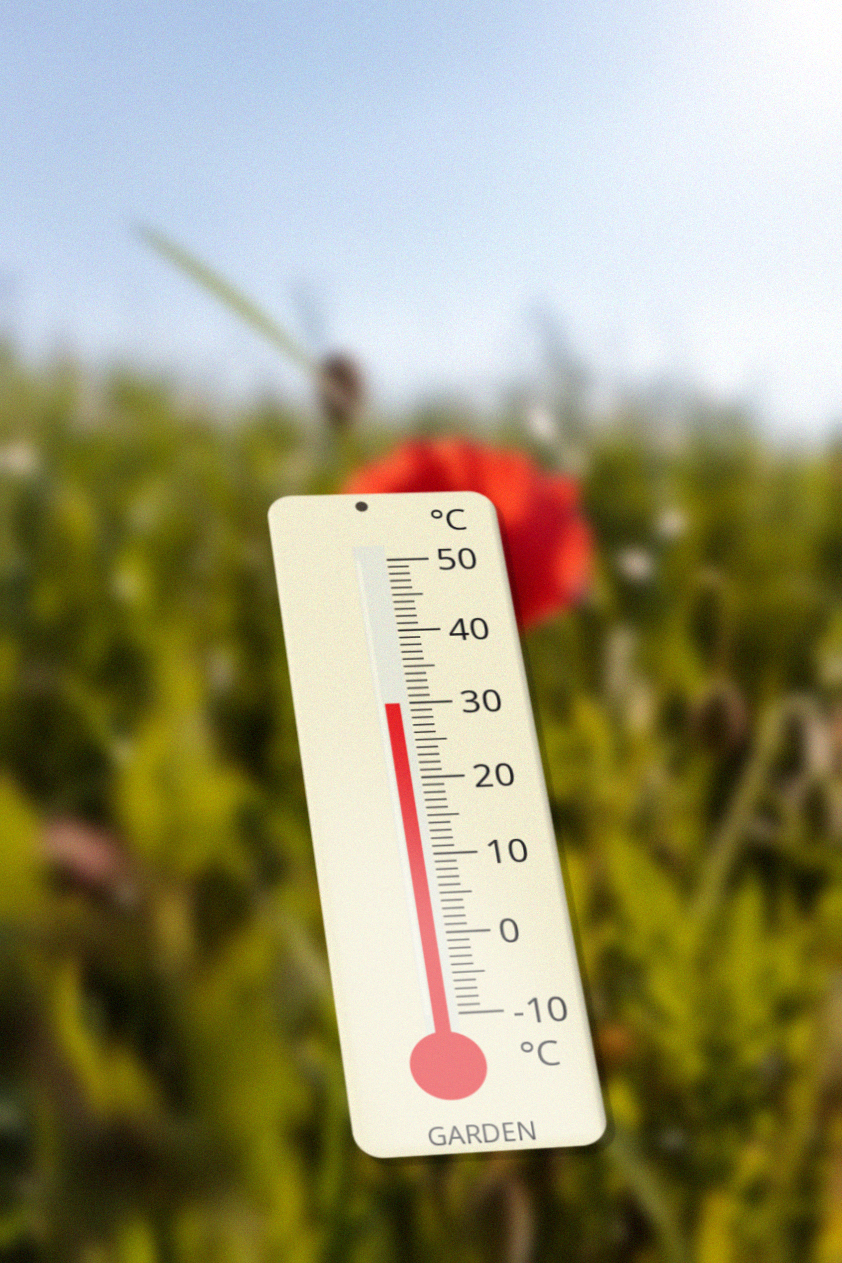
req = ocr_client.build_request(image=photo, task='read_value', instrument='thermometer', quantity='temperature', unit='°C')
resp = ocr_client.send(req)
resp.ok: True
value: 30 °C
